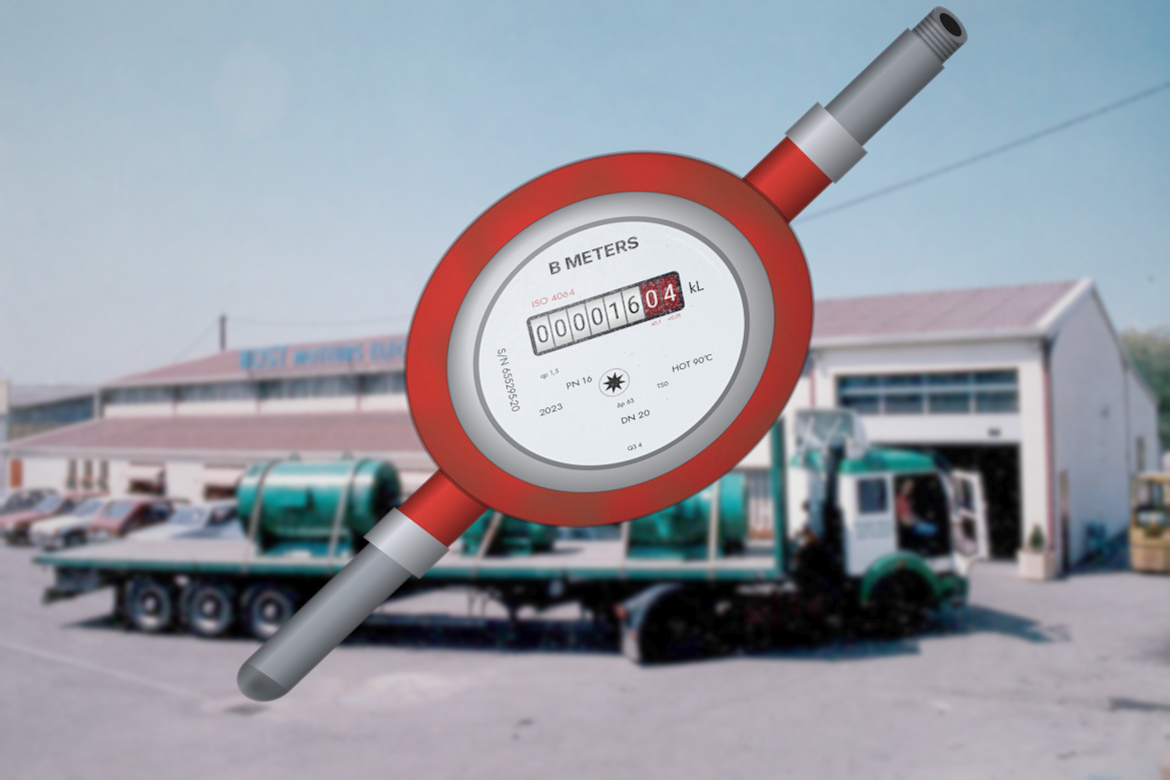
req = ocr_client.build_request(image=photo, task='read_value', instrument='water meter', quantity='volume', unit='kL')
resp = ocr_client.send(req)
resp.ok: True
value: 16.04 kL
